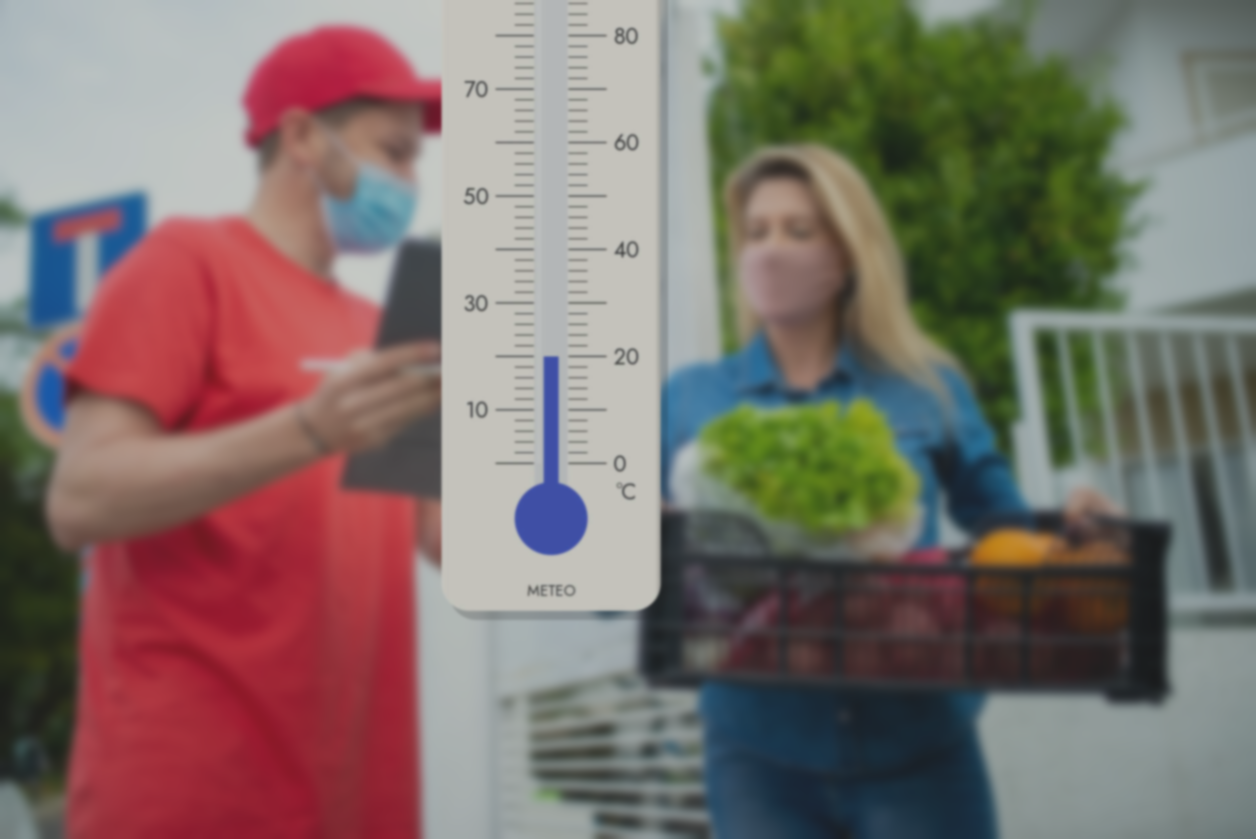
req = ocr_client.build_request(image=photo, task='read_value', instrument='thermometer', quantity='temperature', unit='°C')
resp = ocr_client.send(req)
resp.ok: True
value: 20 °C
